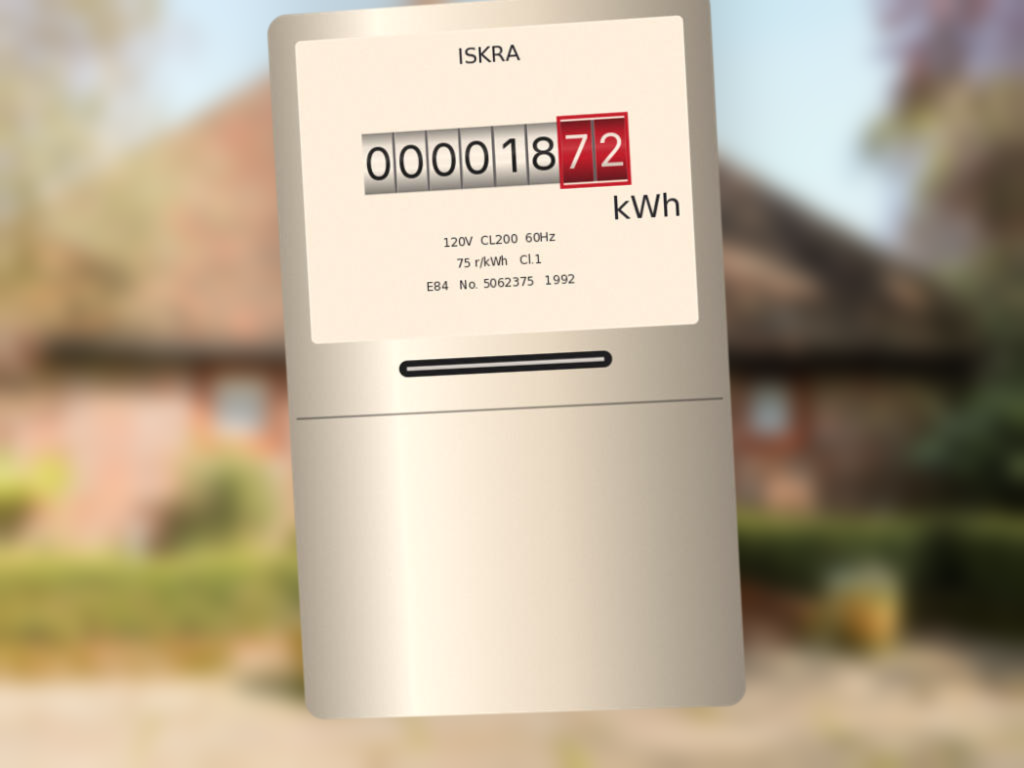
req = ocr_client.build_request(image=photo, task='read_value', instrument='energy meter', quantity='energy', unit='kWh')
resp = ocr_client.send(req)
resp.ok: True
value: 18.72 kWh
